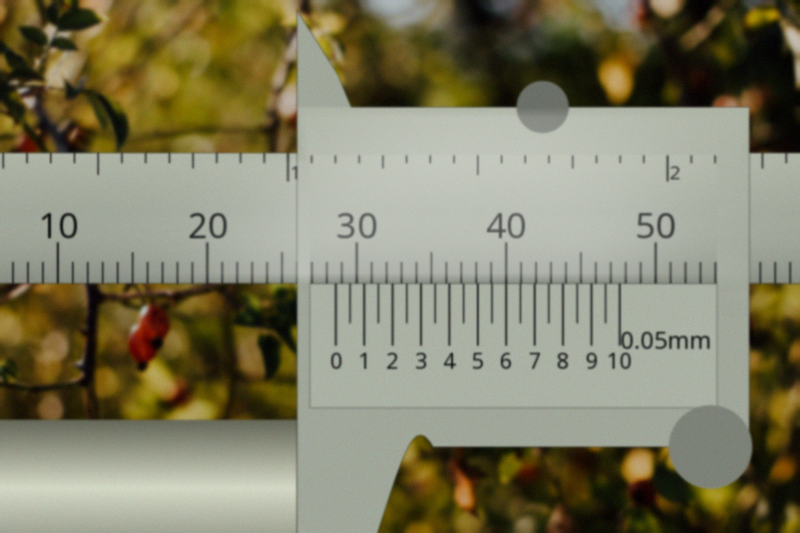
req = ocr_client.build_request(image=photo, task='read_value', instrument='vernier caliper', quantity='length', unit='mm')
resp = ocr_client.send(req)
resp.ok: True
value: 28.6 mm
